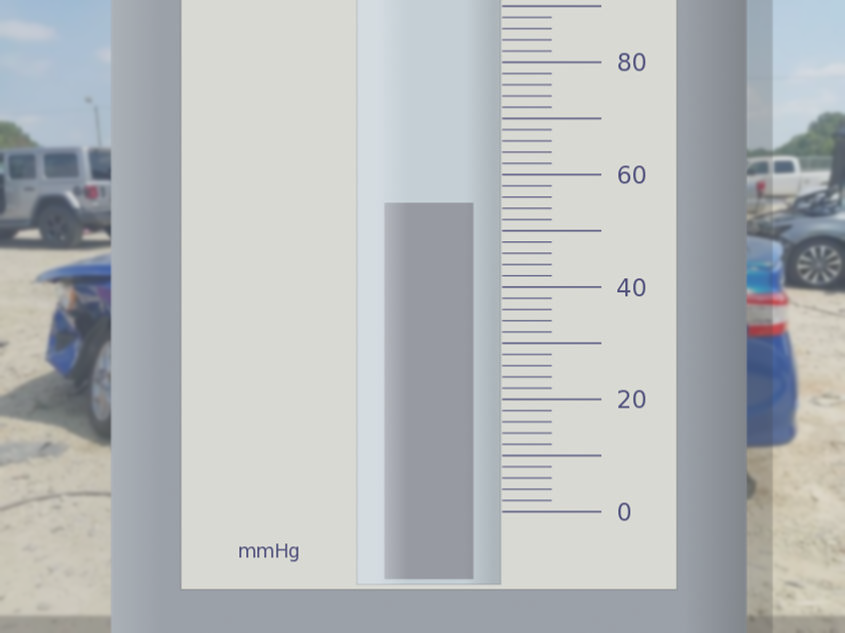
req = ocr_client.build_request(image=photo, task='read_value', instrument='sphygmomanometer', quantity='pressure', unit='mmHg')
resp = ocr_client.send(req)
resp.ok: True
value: 55 mmHg
